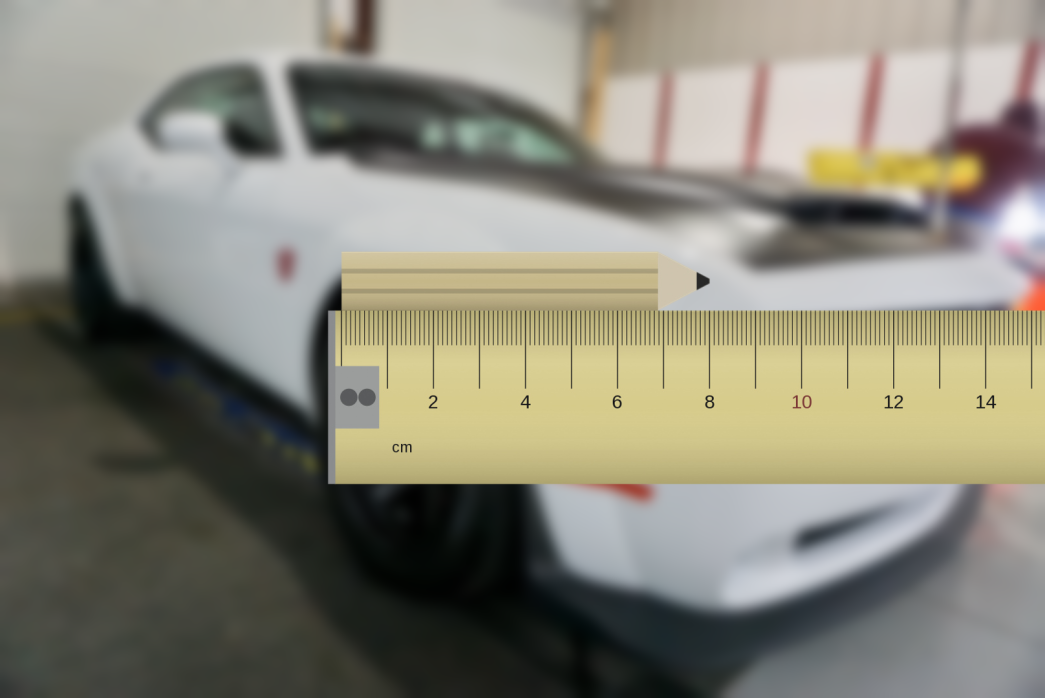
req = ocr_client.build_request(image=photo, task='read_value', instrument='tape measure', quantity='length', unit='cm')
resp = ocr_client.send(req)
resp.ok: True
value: 8 cm
